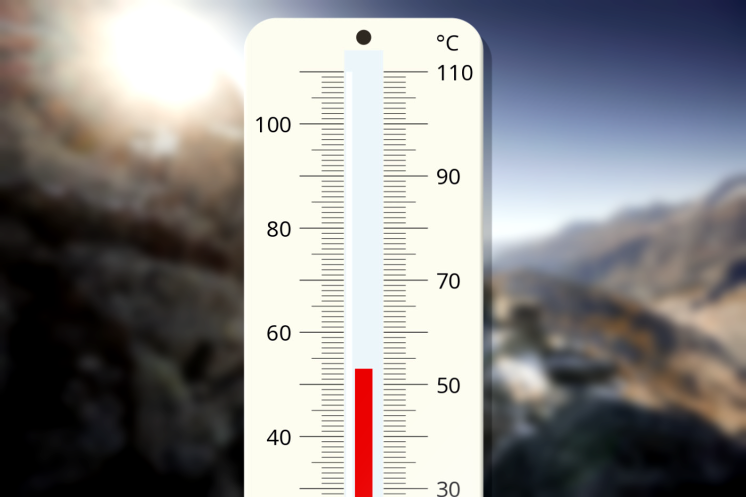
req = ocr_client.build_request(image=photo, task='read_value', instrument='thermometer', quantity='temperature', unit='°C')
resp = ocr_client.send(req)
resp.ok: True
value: 53 °C
